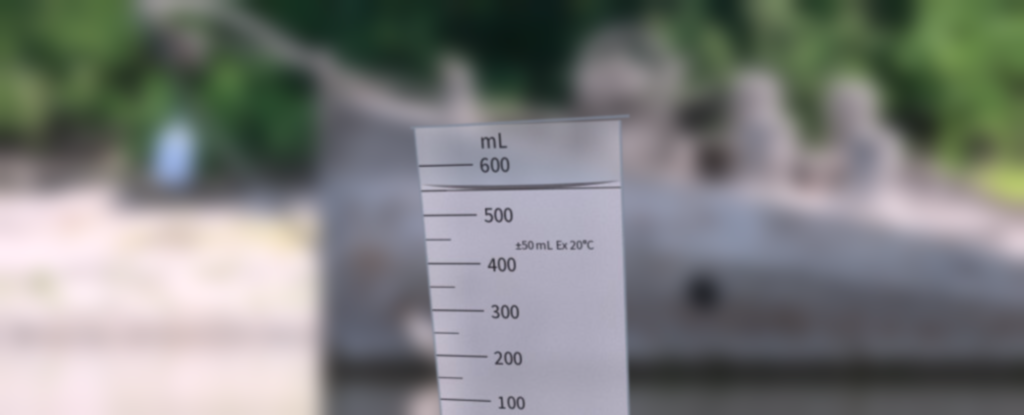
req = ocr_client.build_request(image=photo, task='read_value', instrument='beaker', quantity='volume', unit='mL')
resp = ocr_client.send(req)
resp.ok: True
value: 550 mL
